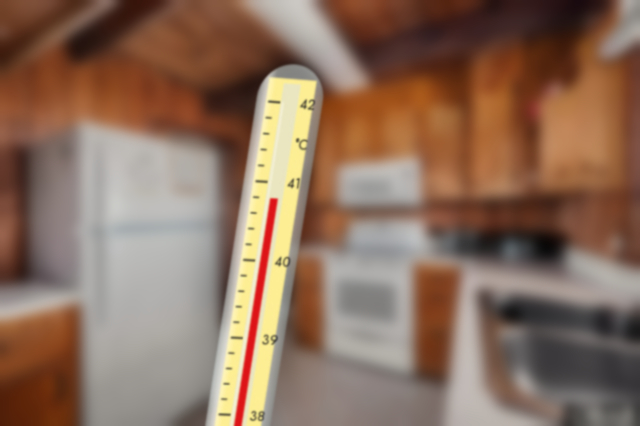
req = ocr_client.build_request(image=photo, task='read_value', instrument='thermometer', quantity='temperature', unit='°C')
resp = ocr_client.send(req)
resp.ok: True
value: 40.8 °C
